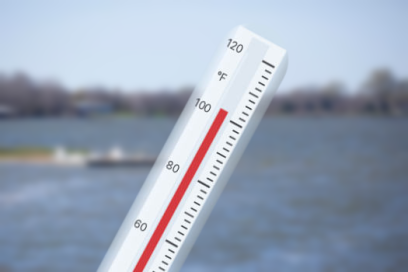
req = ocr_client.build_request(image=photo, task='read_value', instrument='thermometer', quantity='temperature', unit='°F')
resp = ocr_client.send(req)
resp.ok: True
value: 102 °F
